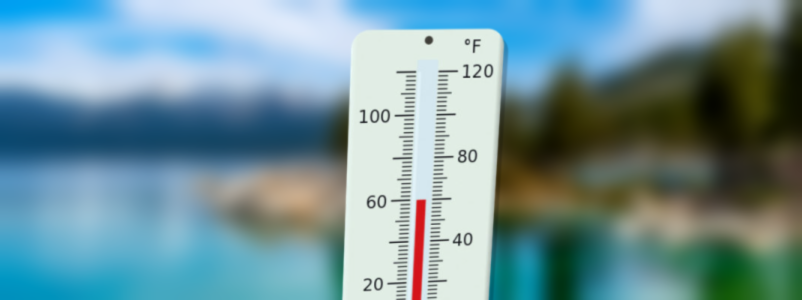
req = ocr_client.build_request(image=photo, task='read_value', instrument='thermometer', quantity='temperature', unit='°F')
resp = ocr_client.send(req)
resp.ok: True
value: 60 °F
